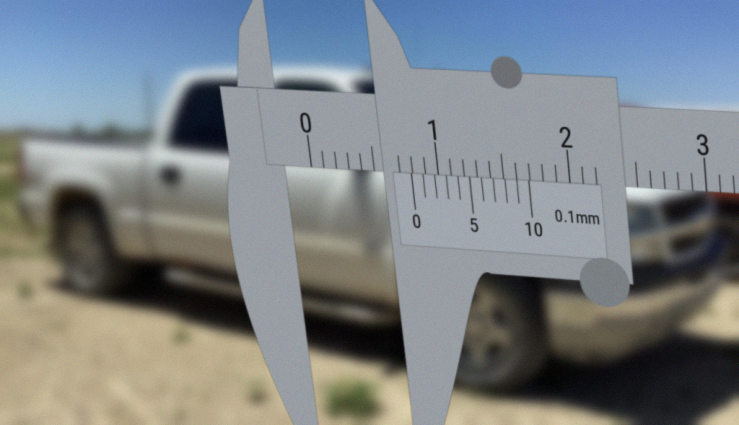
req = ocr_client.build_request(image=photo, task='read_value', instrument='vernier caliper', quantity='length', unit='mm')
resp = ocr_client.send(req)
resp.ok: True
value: 7.9 mm
